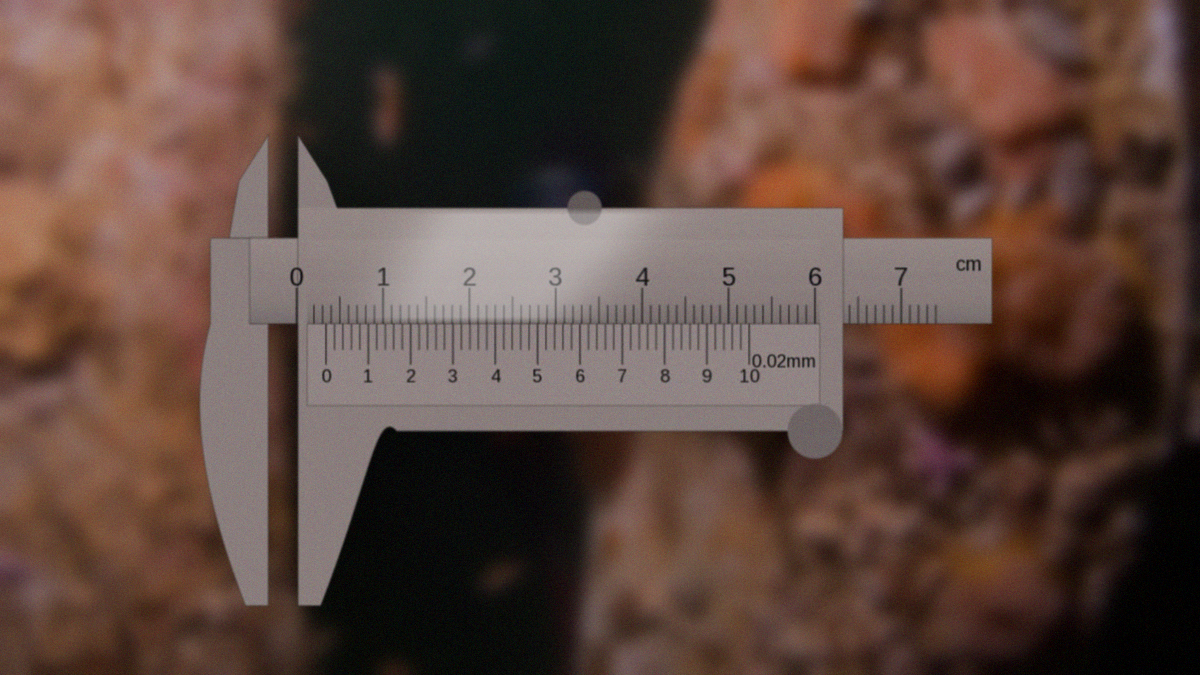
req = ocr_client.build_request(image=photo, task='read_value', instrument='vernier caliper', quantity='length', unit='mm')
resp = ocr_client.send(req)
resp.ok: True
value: 3.4 mm
